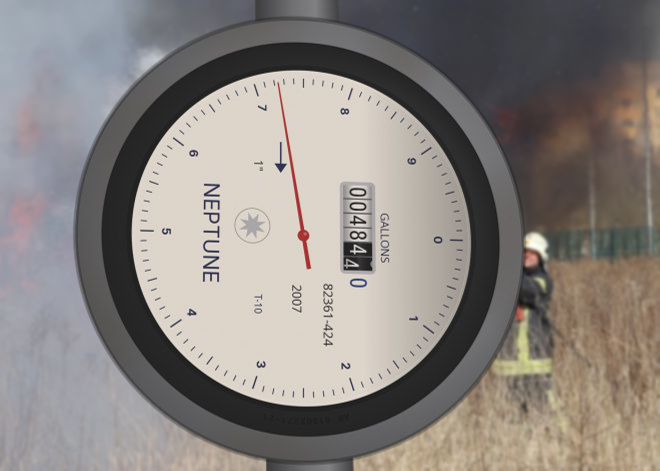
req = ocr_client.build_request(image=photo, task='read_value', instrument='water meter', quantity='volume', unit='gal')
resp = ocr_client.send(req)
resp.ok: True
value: 48437.2 gal
